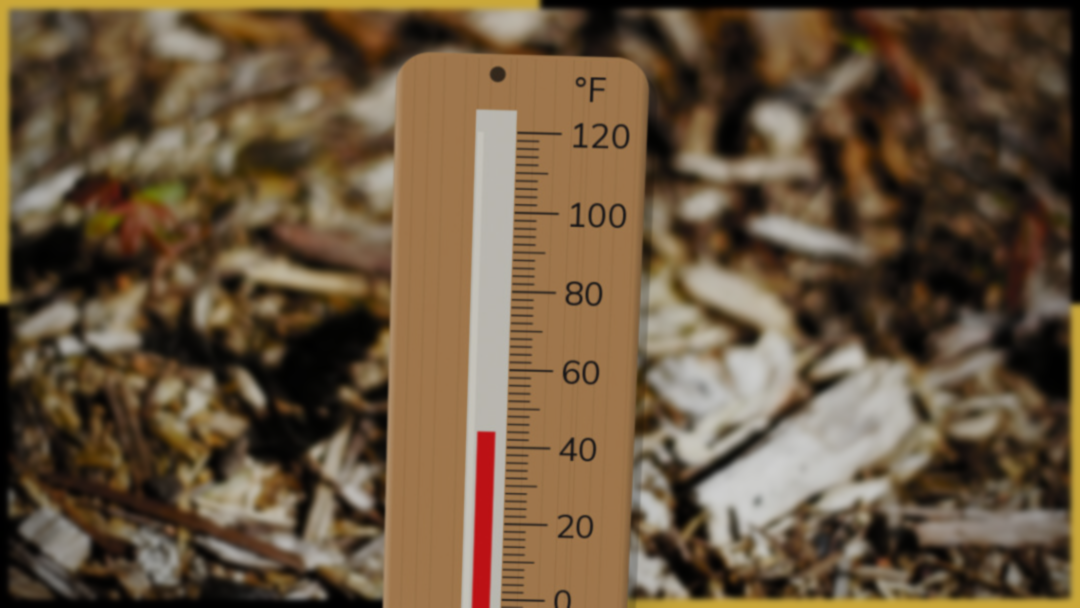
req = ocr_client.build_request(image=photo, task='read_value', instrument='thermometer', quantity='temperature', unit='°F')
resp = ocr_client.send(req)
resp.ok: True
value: 44 °F
